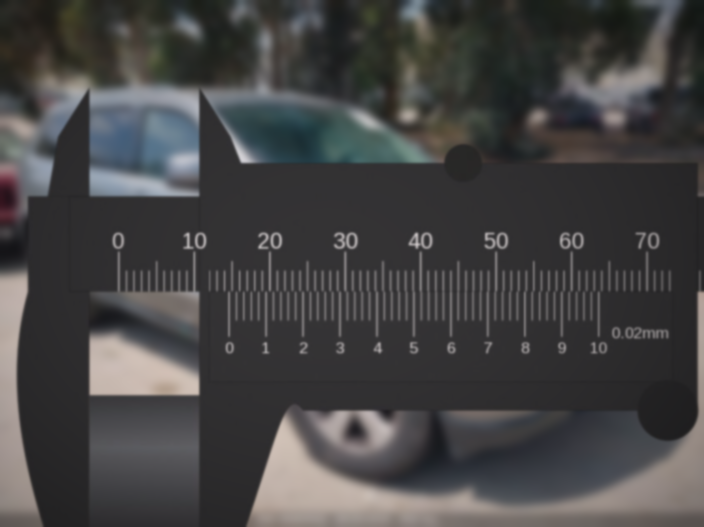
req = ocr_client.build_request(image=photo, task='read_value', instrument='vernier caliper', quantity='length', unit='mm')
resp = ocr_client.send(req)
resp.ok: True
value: 14.6 mm
